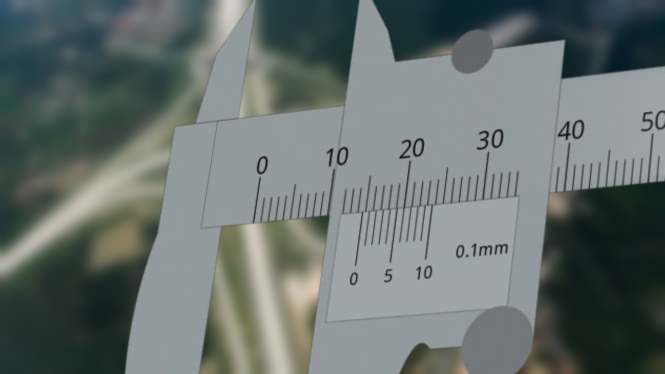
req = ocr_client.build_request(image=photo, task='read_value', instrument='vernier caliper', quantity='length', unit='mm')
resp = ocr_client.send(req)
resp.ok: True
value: 14.6 mm
